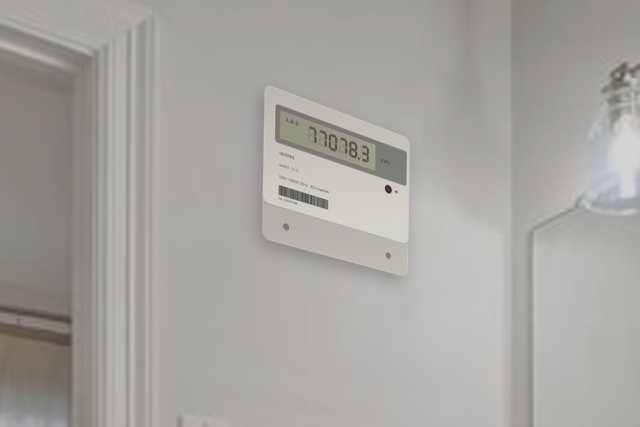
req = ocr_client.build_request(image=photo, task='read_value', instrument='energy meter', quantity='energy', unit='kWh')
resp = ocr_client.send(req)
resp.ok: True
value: 77078.3 kWh
